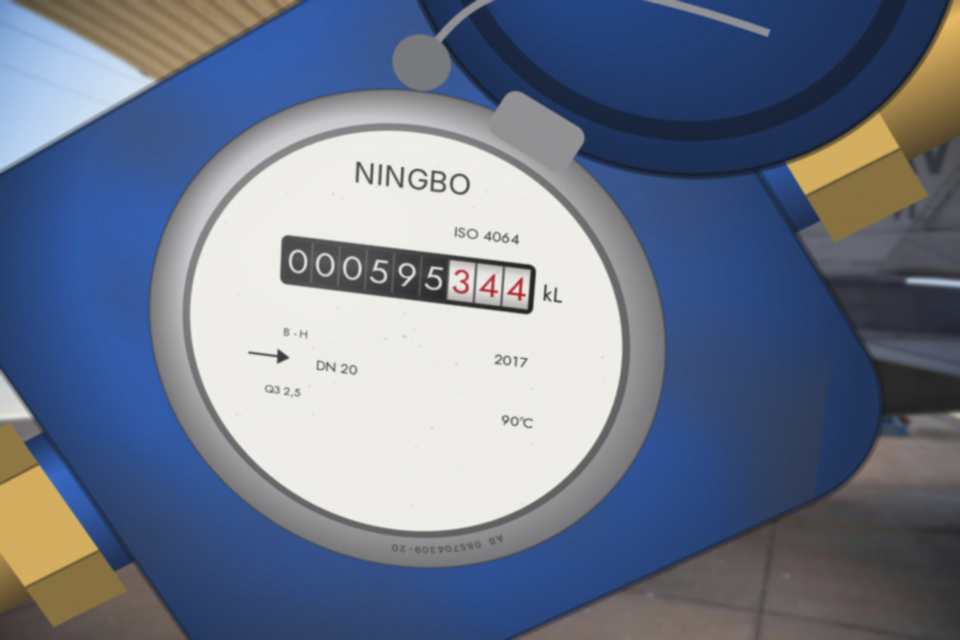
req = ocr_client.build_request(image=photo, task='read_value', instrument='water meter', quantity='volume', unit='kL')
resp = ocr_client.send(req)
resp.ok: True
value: 595.344 kL
